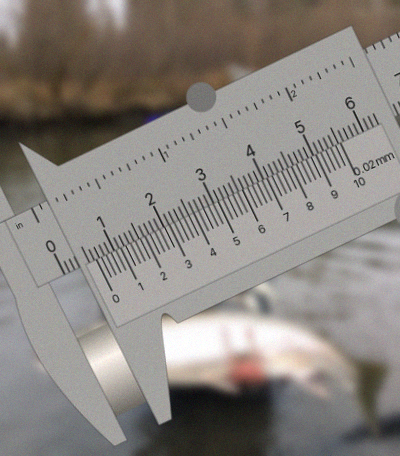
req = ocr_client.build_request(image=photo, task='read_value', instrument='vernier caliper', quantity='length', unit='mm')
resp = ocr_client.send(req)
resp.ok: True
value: 6.4 mm
